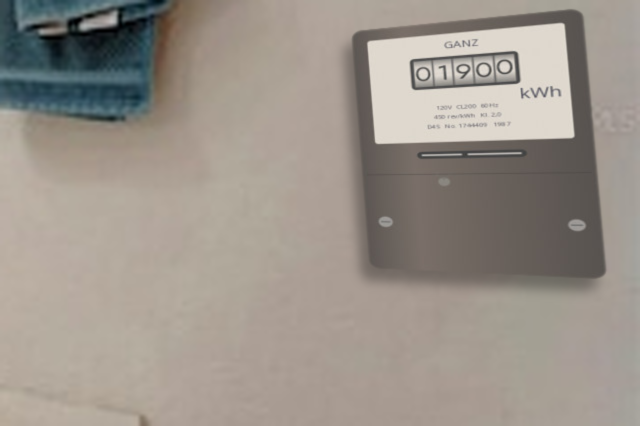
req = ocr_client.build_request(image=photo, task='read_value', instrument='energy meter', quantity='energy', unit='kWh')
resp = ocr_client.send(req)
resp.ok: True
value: 1900 kWh
